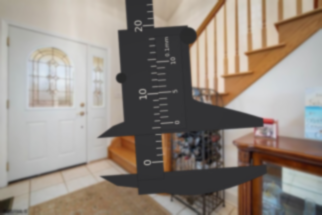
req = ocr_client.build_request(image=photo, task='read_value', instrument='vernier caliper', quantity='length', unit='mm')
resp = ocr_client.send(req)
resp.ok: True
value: 5.6 mm
